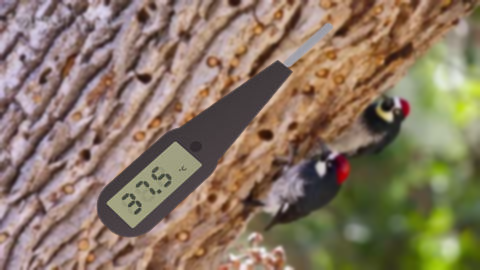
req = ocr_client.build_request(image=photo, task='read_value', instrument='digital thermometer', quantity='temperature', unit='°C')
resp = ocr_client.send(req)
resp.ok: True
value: 37.5 °C
